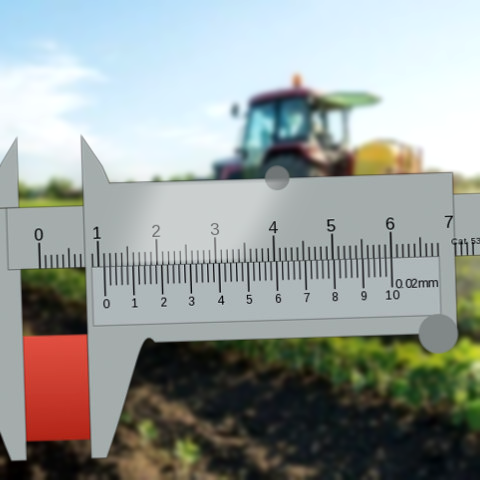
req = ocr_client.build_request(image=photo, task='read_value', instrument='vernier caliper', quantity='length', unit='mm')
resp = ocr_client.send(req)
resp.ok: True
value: 11.0 mm
